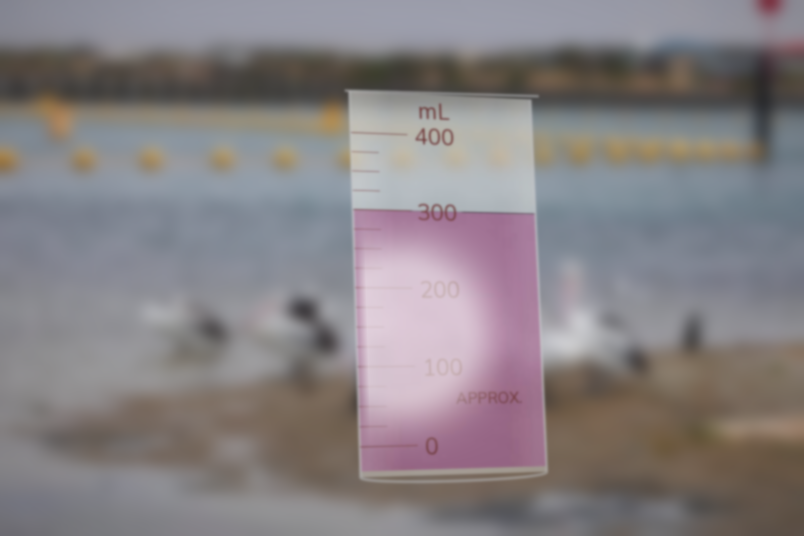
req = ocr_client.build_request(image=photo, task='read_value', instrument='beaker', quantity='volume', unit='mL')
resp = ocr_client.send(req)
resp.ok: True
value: 300 mL
